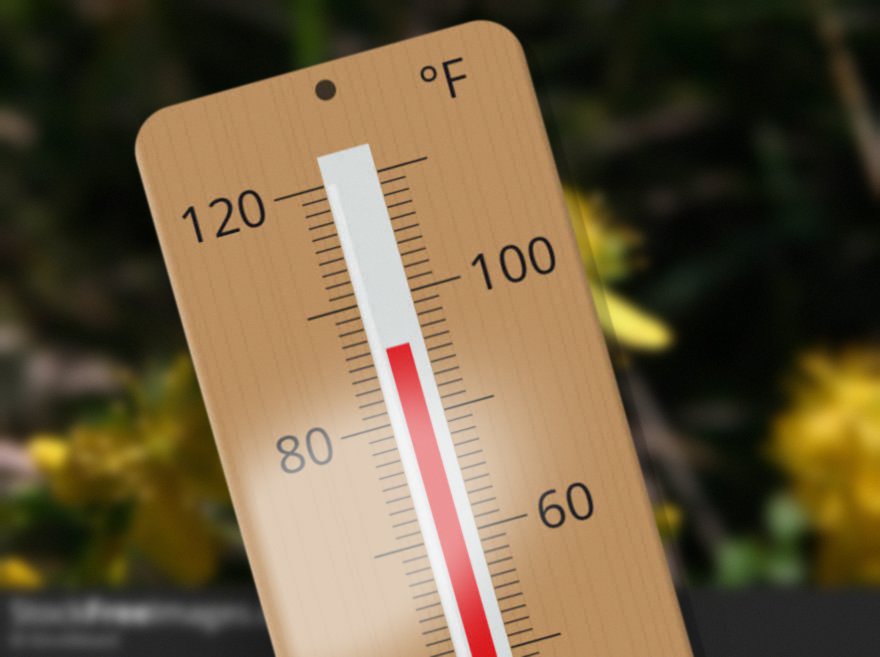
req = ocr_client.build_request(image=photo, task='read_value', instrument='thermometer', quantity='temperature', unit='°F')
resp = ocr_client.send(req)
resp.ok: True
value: 92 °F
